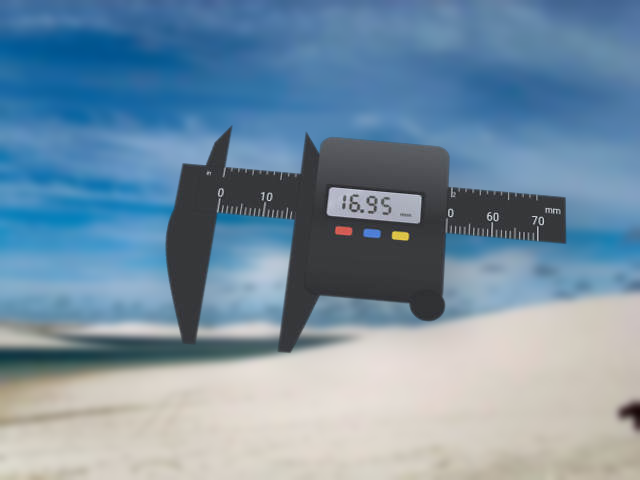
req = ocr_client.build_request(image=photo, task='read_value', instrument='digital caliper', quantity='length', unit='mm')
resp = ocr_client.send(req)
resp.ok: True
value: 16.95 mm
